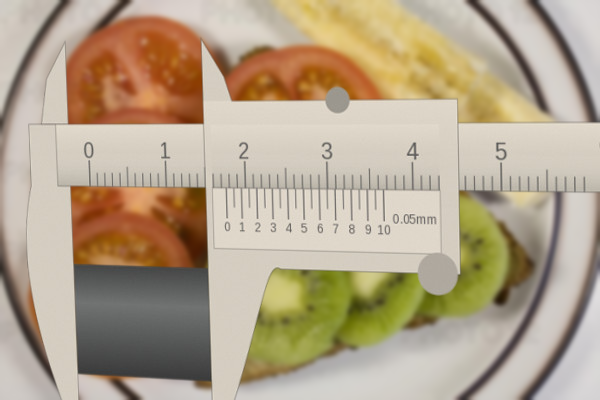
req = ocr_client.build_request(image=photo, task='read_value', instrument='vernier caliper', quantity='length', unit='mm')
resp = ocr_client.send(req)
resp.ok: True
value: 17.6 mm
